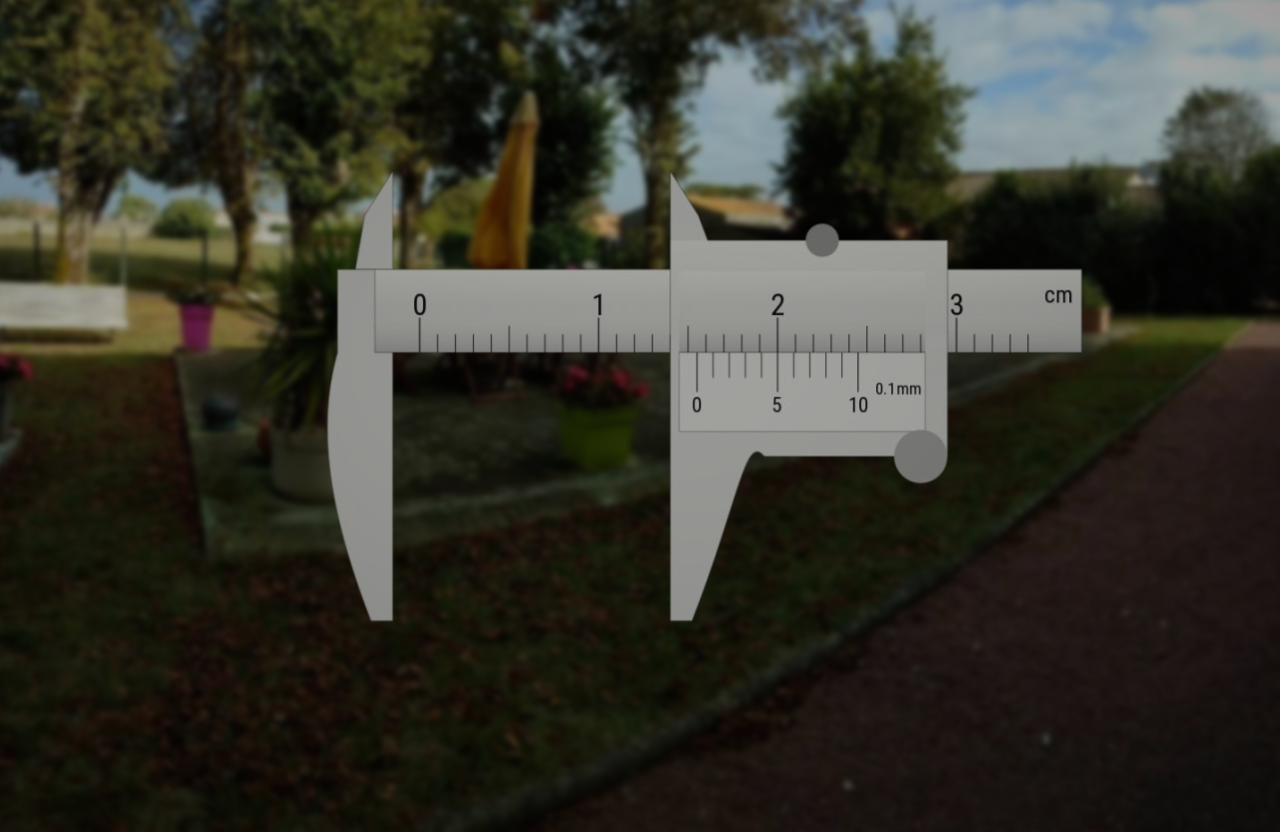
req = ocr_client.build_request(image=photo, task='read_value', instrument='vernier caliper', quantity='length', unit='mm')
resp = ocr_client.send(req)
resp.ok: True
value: 15.5 mm
